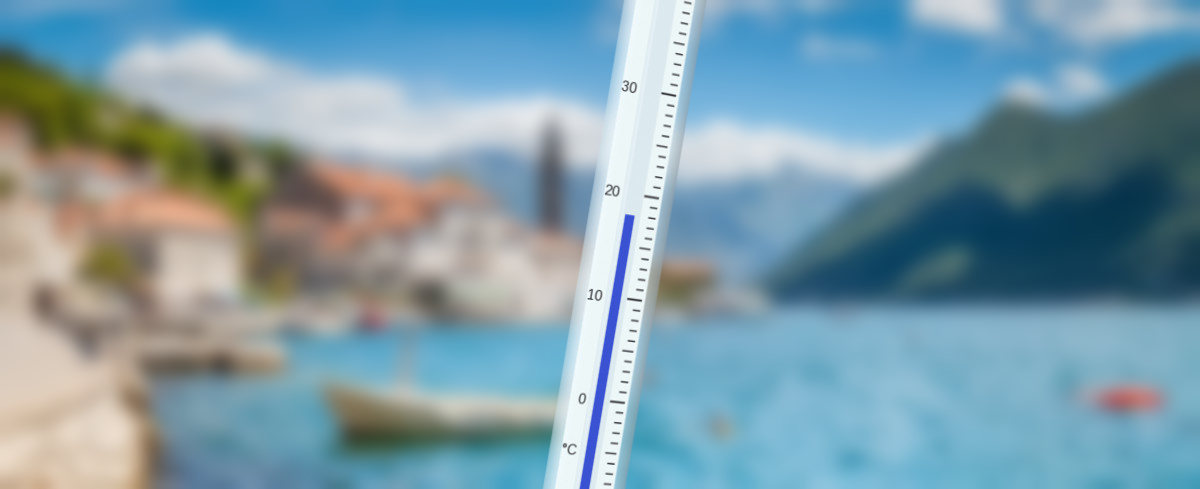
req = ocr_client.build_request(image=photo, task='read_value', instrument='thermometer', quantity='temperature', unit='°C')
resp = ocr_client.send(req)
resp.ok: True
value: 18 °C
